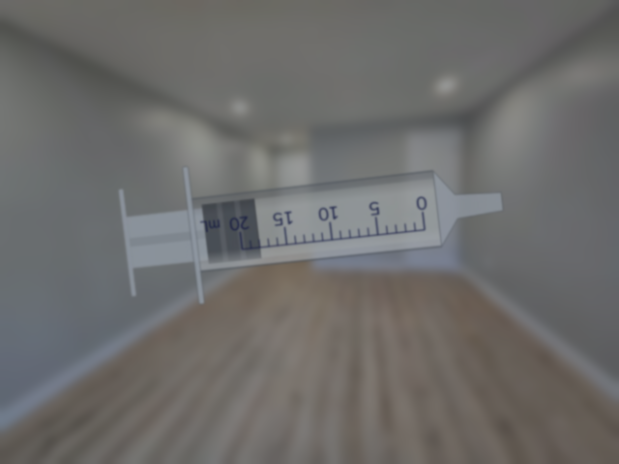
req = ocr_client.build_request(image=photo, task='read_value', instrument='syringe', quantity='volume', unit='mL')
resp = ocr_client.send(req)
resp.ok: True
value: 18 mL
